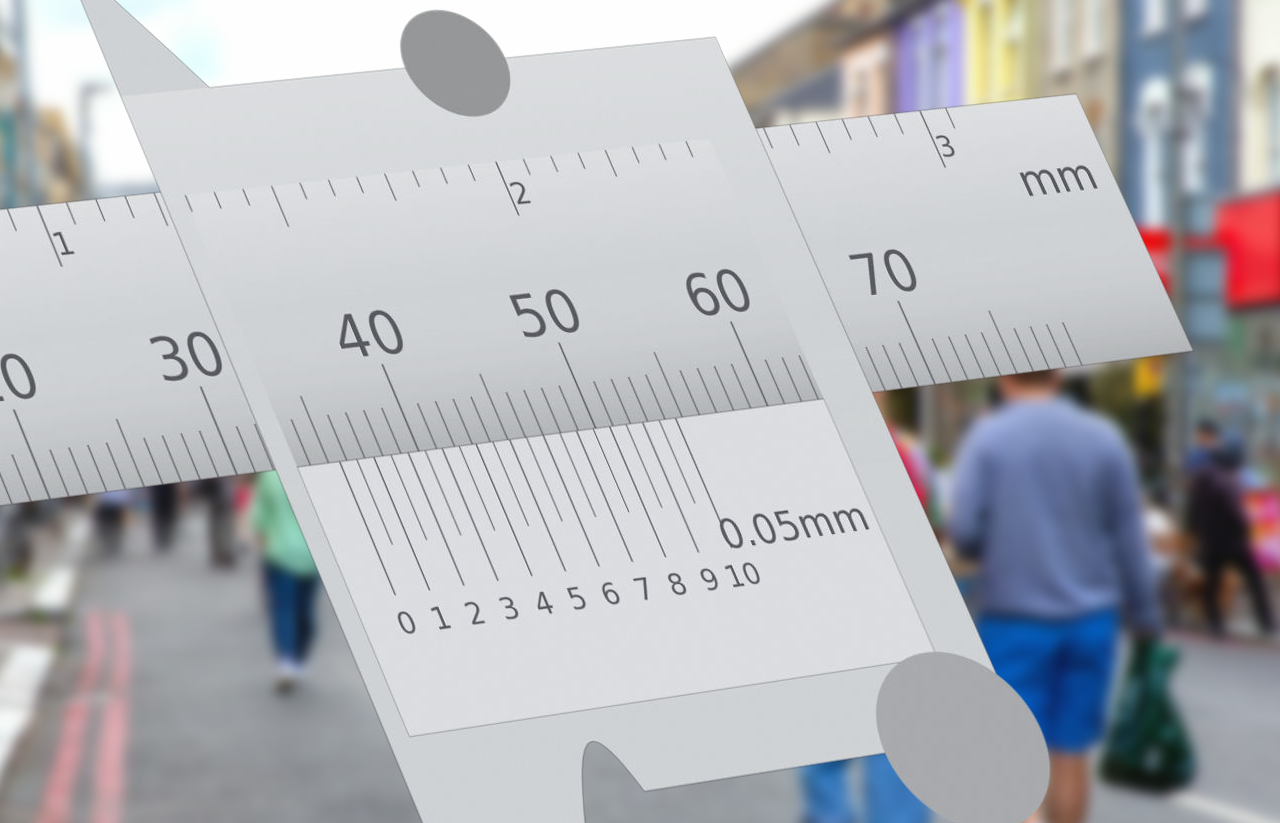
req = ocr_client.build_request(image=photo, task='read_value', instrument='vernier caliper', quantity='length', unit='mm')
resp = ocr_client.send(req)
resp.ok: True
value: 35.6 mm
